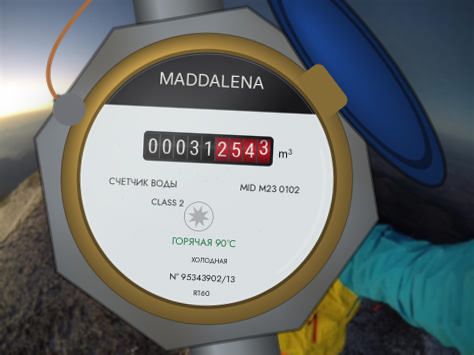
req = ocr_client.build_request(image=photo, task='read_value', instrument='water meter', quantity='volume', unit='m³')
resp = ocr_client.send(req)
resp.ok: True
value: 31.2543 m³
